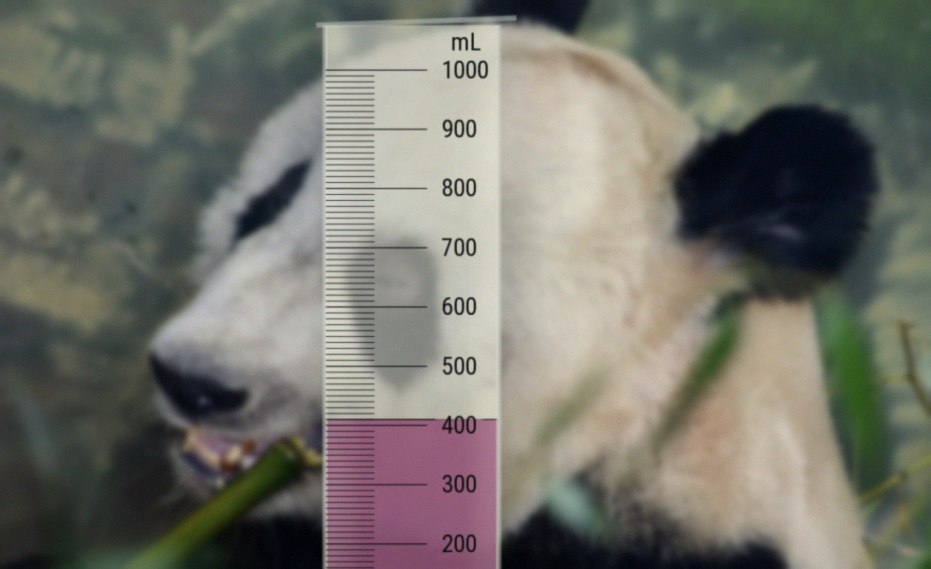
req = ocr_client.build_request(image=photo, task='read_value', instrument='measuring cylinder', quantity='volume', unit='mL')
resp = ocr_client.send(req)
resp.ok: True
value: 410 mL
